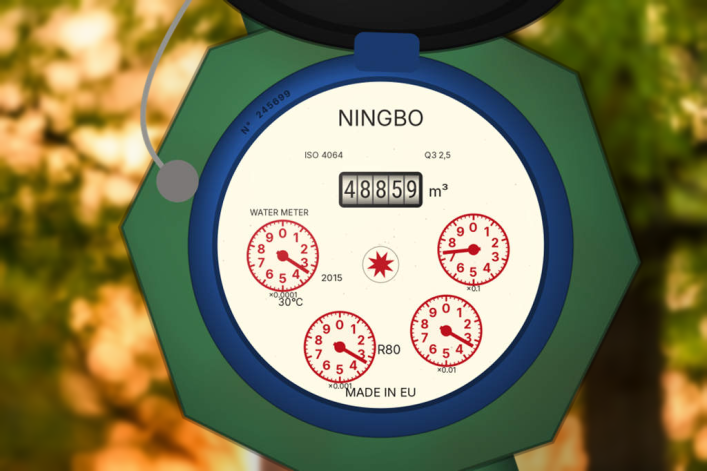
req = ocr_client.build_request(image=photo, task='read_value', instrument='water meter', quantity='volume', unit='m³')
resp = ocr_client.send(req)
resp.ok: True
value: 48859.7333 m³
